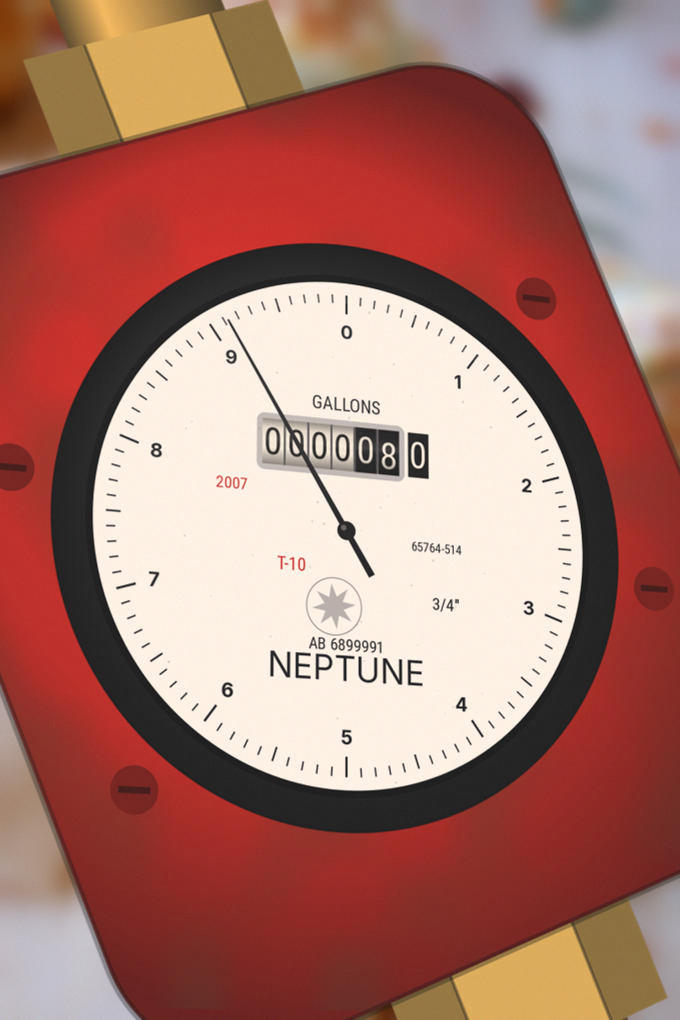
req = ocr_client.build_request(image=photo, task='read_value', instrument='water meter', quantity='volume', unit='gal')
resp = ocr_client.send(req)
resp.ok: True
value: 79.1 gal
